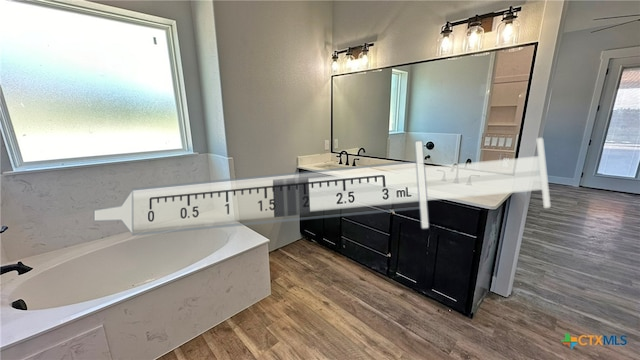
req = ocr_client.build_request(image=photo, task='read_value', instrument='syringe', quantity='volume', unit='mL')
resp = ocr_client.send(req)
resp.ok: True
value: 1.6 mL
